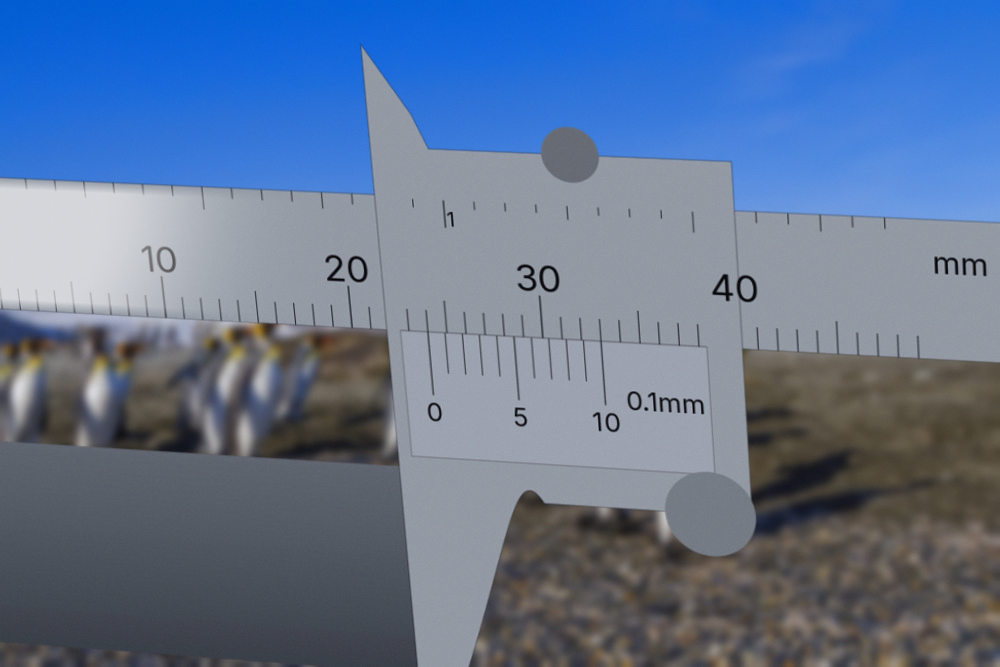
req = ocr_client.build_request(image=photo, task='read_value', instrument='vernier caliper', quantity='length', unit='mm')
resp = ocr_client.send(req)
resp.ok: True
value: 24.0 mm
